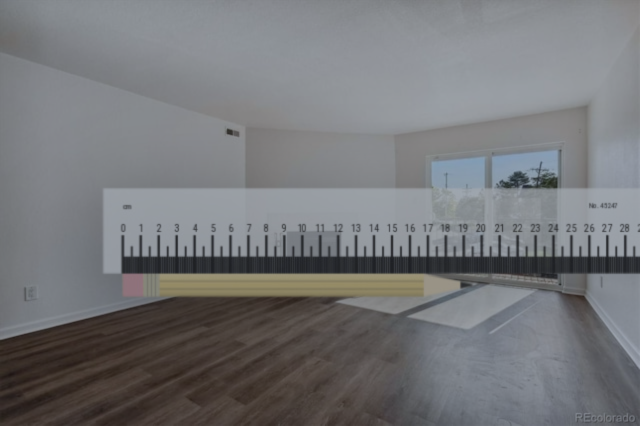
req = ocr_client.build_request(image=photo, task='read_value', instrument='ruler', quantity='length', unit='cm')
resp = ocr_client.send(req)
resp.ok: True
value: 19.5 cm
